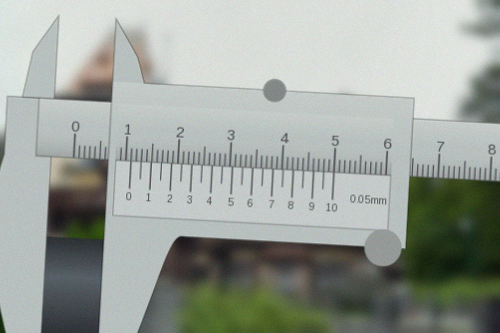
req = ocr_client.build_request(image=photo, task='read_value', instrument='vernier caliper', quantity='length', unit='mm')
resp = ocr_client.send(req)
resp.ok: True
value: 11.0 mm
